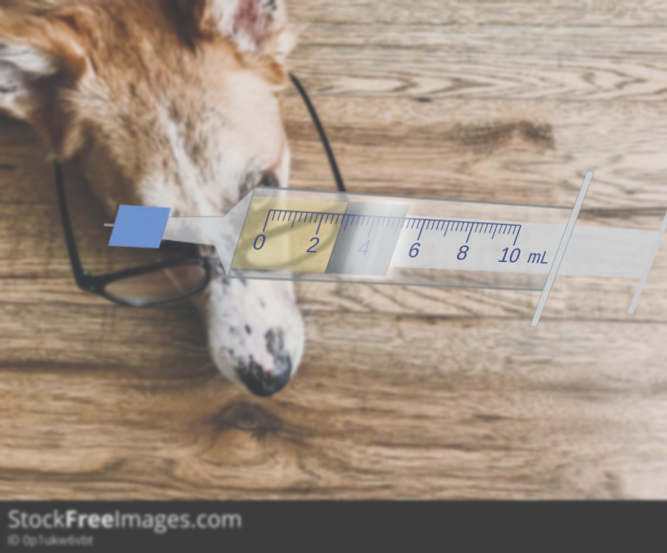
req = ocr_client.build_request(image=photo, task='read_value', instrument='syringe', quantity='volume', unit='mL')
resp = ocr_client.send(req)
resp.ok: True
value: 2.8 mL
